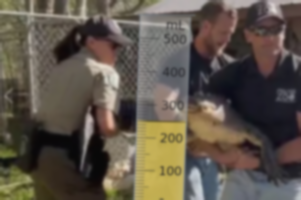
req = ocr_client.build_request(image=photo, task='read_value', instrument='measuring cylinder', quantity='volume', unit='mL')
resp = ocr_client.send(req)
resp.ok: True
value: 250 mL
